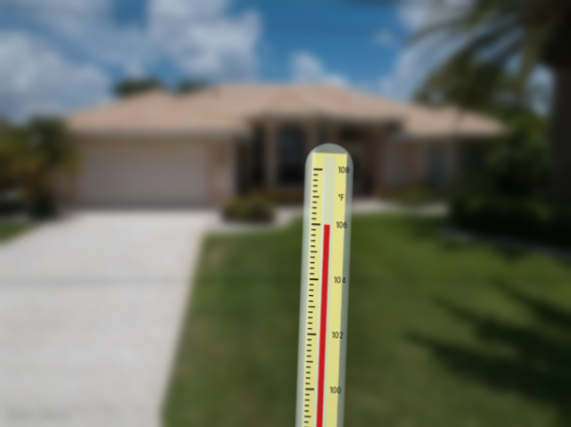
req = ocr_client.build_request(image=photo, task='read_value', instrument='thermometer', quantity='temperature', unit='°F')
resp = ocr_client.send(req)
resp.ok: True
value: 106 °F
